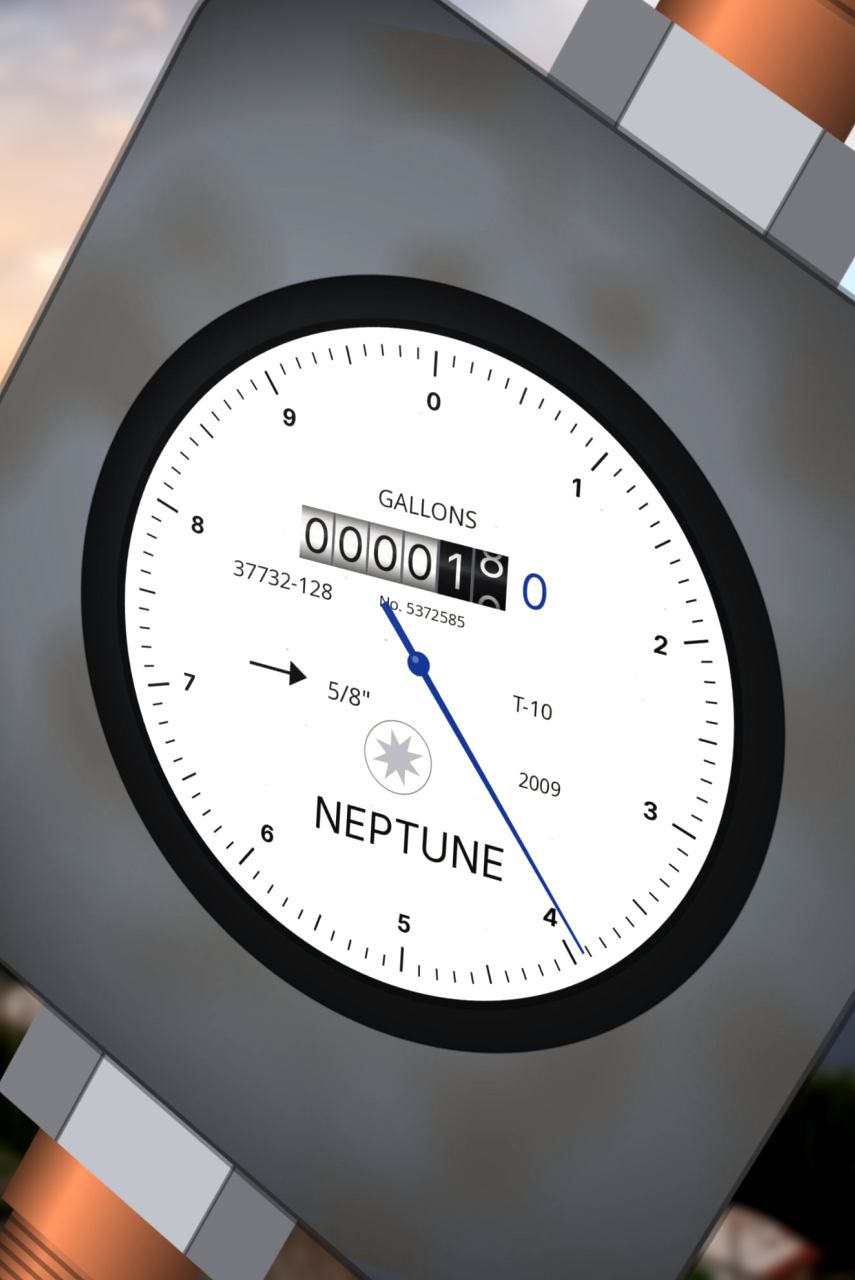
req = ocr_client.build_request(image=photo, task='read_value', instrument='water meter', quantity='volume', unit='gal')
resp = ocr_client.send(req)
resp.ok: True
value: 183.9 gal
